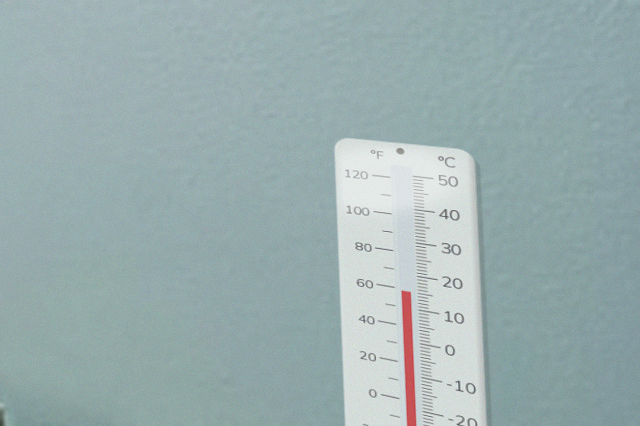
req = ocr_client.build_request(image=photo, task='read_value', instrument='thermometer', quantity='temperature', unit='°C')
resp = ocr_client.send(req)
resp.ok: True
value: 15 °C
